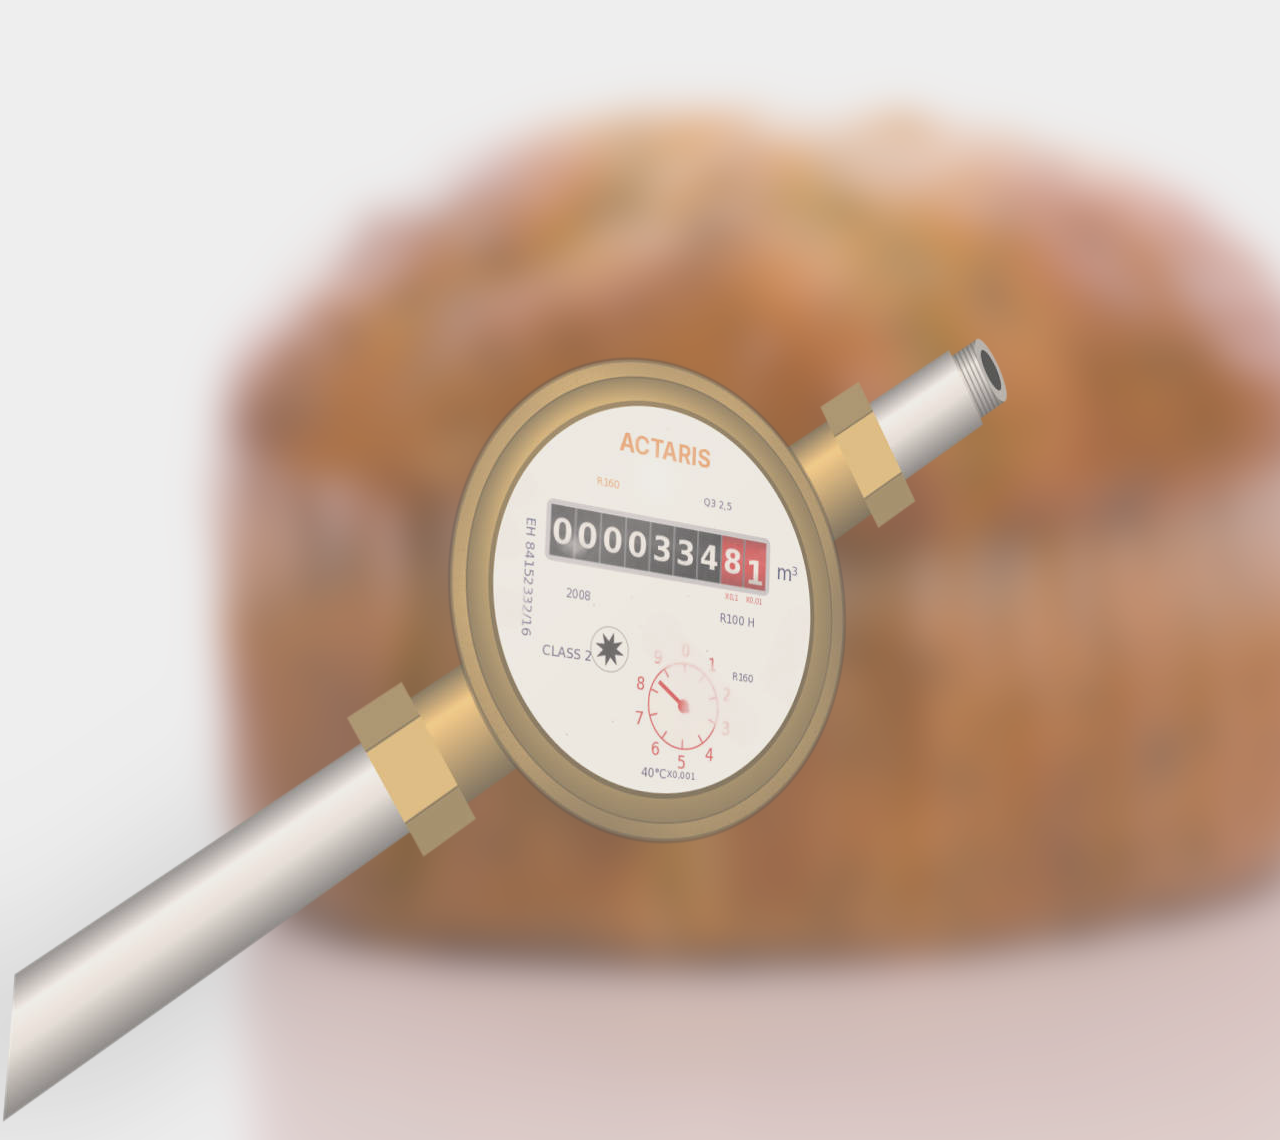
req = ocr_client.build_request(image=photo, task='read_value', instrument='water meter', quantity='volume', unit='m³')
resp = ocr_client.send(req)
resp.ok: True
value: 334.808 m³
